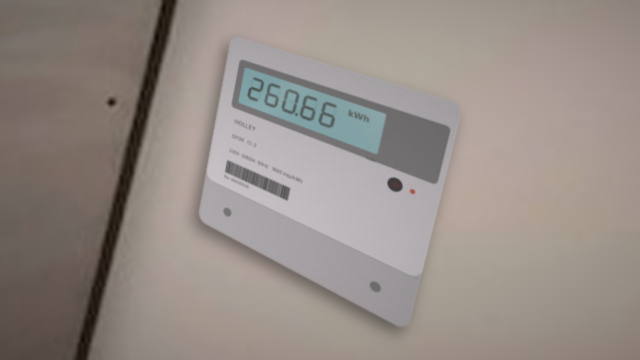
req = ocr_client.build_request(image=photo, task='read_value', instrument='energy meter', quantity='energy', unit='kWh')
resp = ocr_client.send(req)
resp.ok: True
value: 260.66 kWh
